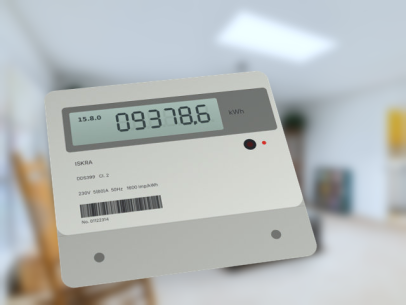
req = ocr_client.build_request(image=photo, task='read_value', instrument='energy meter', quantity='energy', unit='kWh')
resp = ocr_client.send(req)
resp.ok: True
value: 9378.6 kWh
